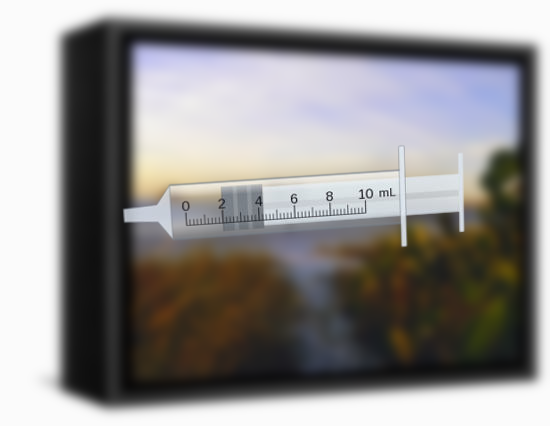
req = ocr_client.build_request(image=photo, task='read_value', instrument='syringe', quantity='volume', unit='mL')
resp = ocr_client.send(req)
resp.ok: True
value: 2 mL
